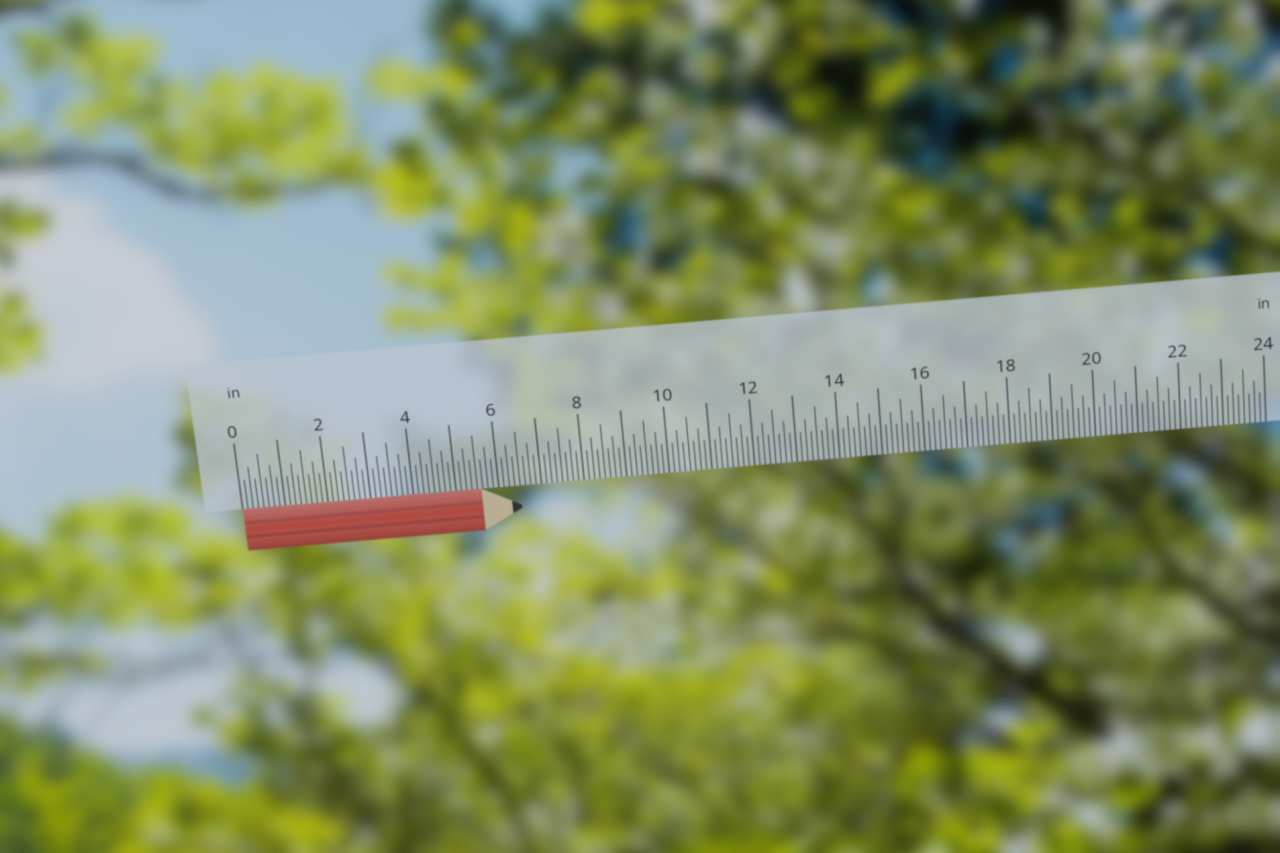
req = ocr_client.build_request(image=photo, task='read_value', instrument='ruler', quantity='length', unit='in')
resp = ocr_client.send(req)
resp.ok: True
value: 6.5 in
